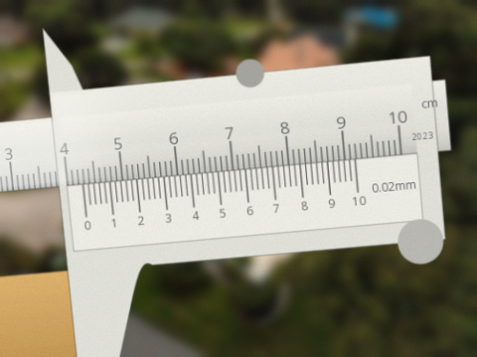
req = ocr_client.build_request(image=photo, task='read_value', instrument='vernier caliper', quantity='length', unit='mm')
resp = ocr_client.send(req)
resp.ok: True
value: 42.8 mm
